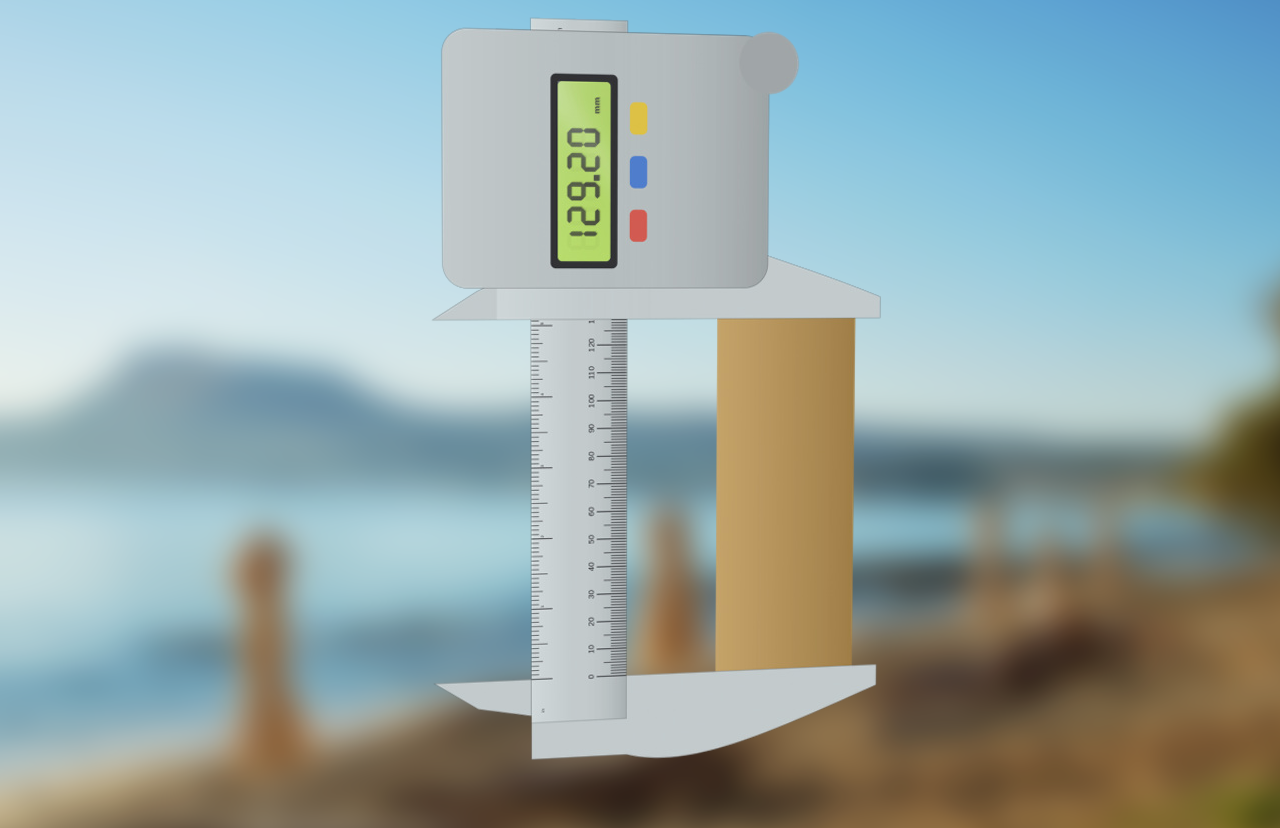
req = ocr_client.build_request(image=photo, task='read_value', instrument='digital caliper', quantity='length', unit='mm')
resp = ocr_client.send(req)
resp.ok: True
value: 129.20 mm
